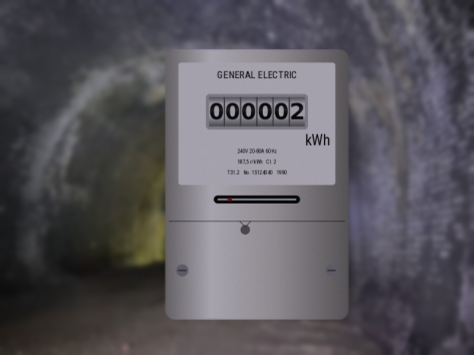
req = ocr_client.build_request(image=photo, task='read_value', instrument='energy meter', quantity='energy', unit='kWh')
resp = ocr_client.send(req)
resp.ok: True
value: 2 kWh
